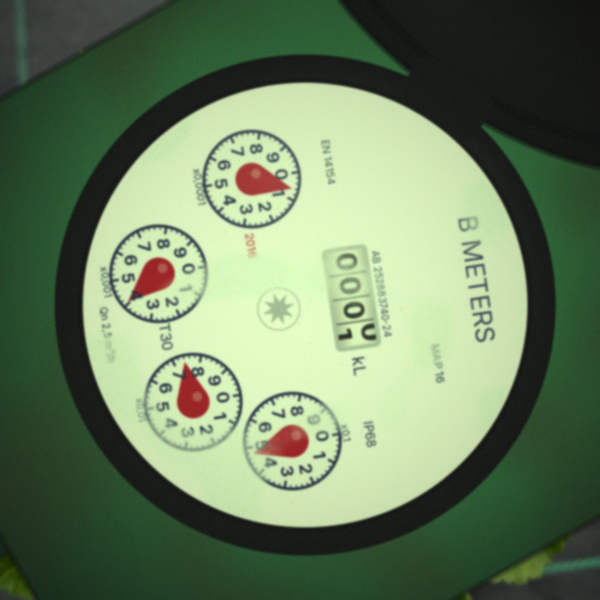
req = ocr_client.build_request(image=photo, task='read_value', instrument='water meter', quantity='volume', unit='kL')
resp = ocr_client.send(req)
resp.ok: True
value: 0.4740 kL
